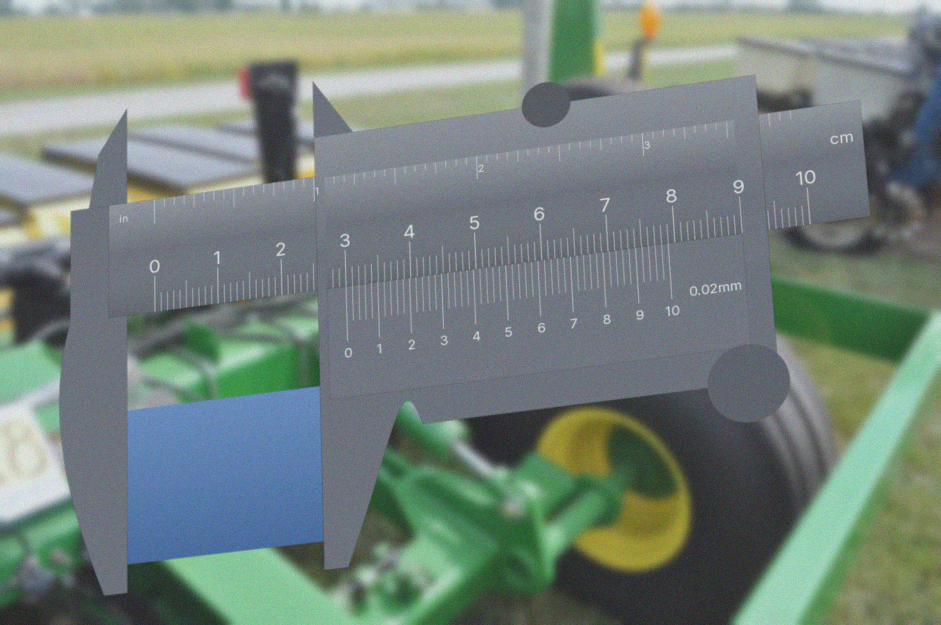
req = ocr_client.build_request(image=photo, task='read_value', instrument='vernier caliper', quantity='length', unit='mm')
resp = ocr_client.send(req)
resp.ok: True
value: 30.0 mm
